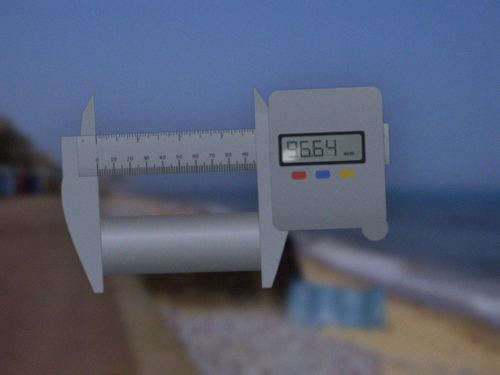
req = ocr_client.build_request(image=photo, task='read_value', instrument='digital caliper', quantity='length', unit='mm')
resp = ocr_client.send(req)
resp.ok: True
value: 96.64 mm
